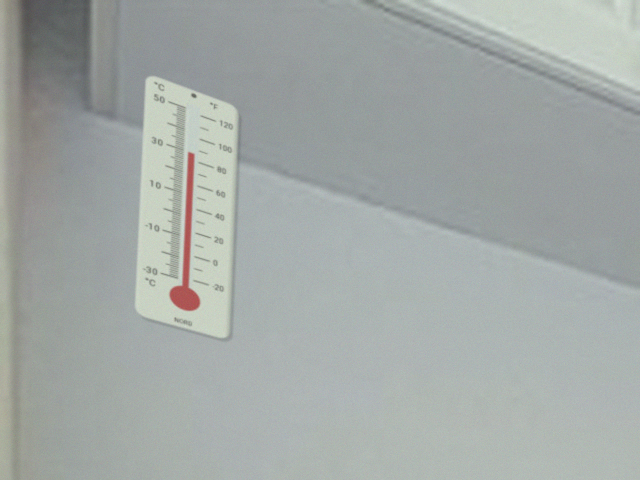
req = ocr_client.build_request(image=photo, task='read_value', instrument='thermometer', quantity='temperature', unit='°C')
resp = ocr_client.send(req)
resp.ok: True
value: 30 °C
